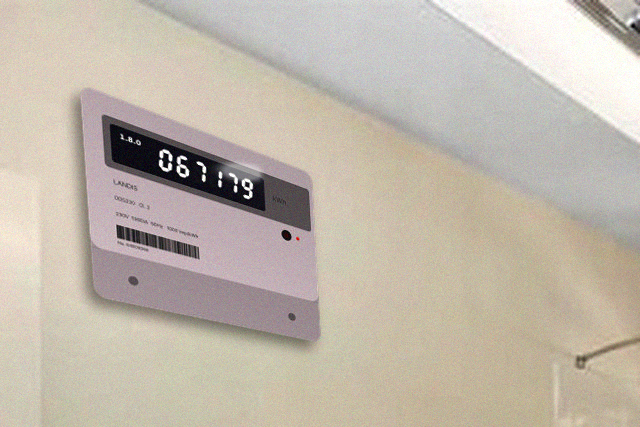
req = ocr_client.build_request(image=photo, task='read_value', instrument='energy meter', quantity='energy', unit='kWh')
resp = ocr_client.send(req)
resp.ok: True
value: 67179 kWh
